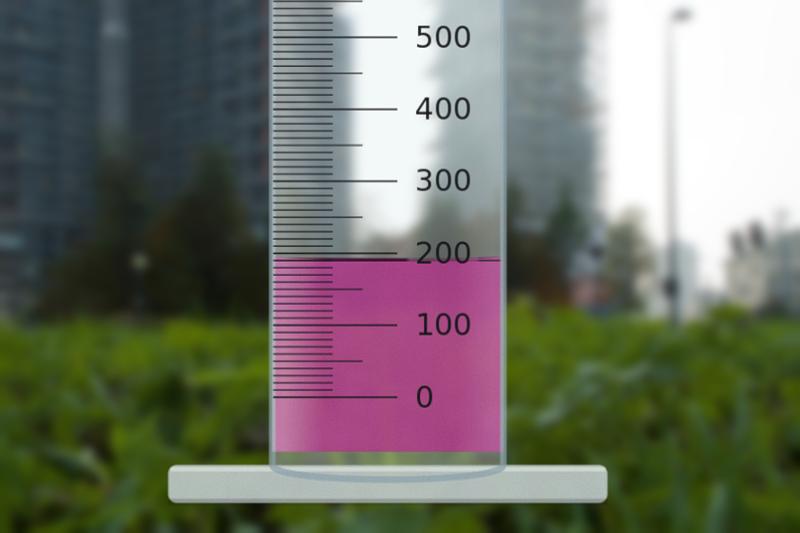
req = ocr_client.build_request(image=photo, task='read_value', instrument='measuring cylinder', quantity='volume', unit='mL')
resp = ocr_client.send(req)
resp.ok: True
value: 190 mL
